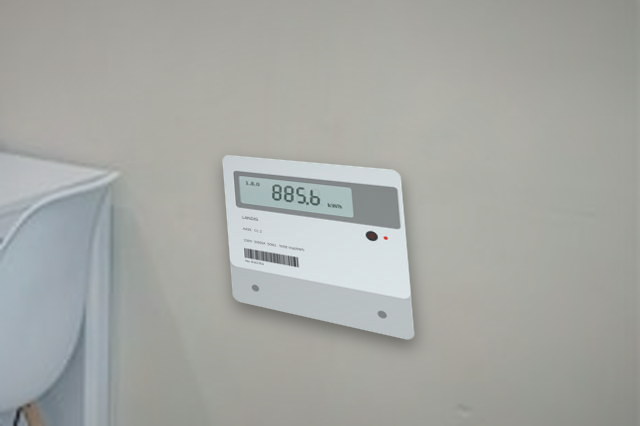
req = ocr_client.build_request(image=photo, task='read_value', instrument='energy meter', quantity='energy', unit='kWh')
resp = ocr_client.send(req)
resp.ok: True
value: 885.6 kWh
